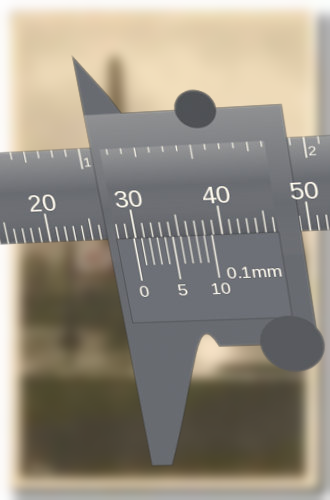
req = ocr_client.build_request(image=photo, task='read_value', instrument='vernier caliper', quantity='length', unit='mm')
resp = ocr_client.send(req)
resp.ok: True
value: 29.8 mm
